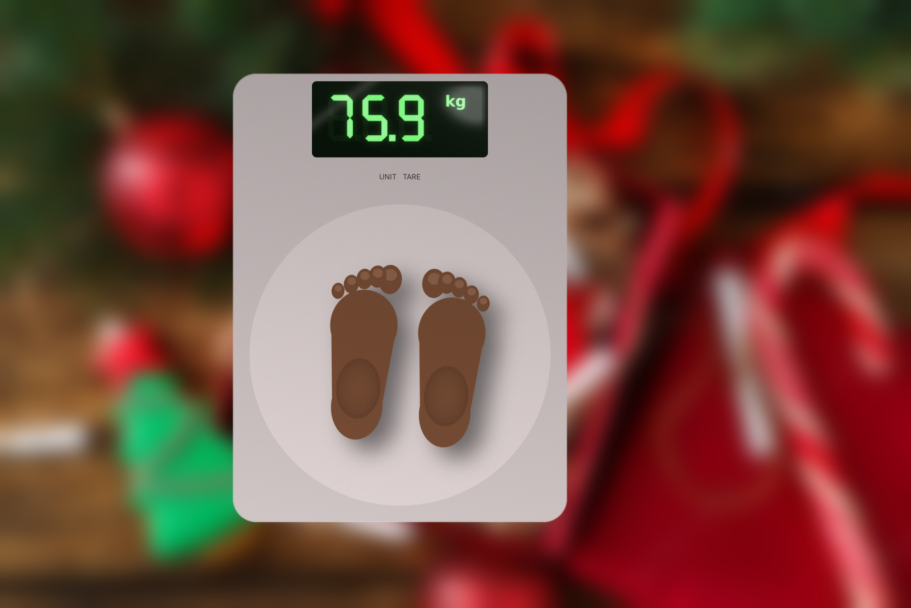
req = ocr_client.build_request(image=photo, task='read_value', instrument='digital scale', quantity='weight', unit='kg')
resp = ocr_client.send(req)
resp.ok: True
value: 75.9 kg
